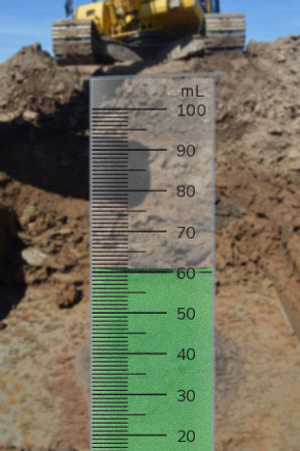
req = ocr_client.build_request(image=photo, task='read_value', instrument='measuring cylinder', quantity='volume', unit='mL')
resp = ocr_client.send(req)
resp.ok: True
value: 60 mL
